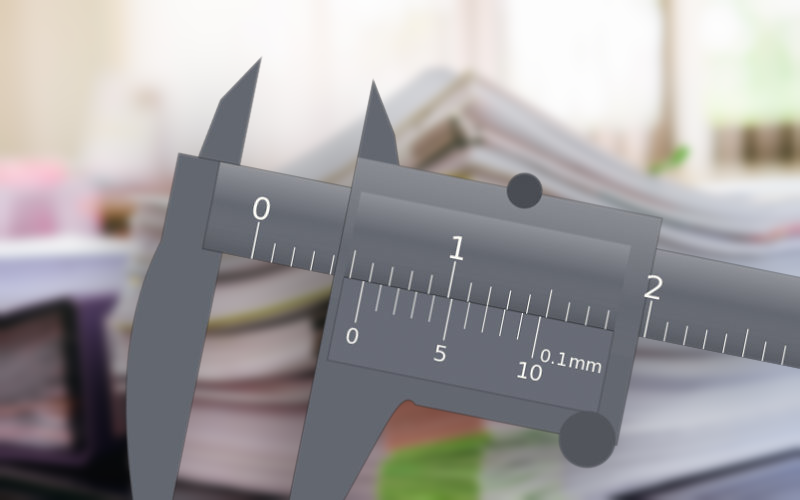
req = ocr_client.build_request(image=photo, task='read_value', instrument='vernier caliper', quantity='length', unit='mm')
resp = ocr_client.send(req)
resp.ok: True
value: 5.7 mm
